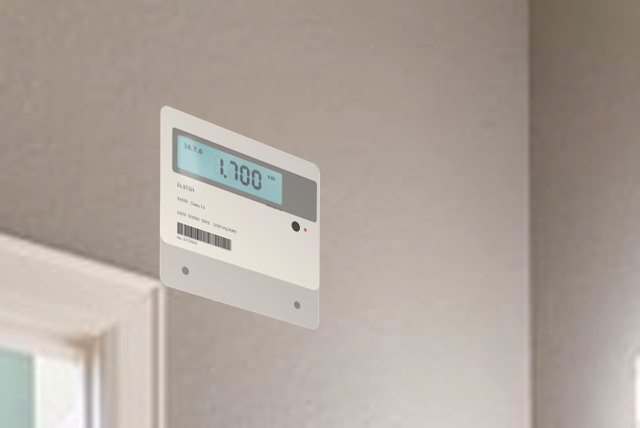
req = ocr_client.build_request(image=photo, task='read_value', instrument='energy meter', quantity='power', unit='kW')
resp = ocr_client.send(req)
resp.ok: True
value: 1.700 kW
